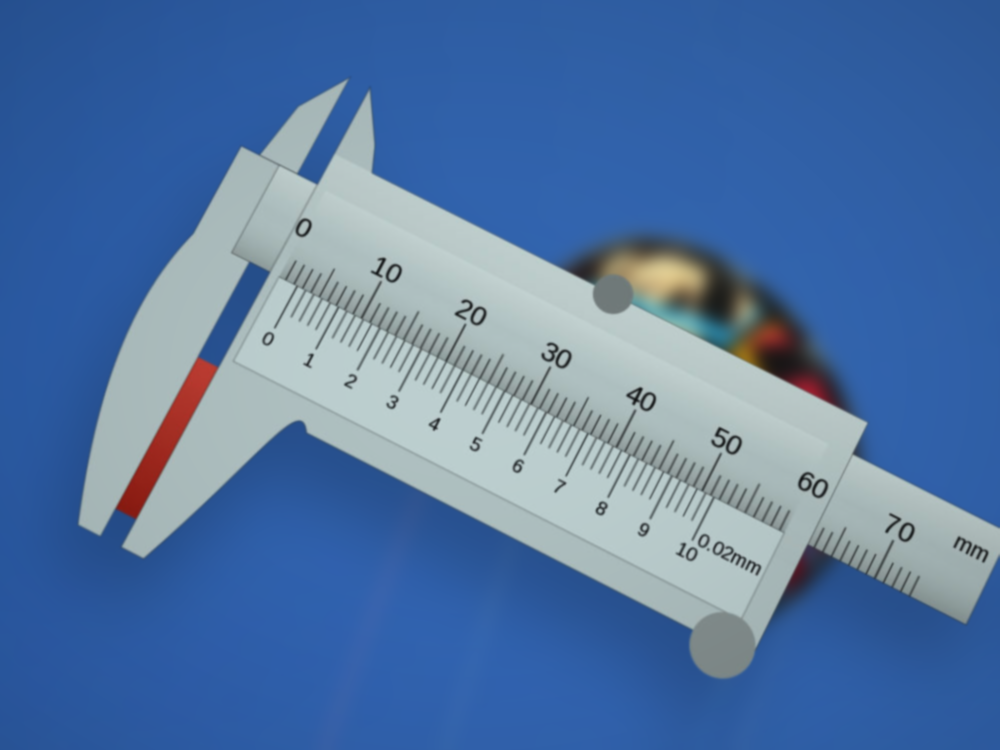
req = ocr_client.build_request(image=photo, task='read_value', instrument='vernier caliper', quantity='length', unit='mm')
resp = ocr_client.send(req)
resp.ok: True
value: 2.4 mm
